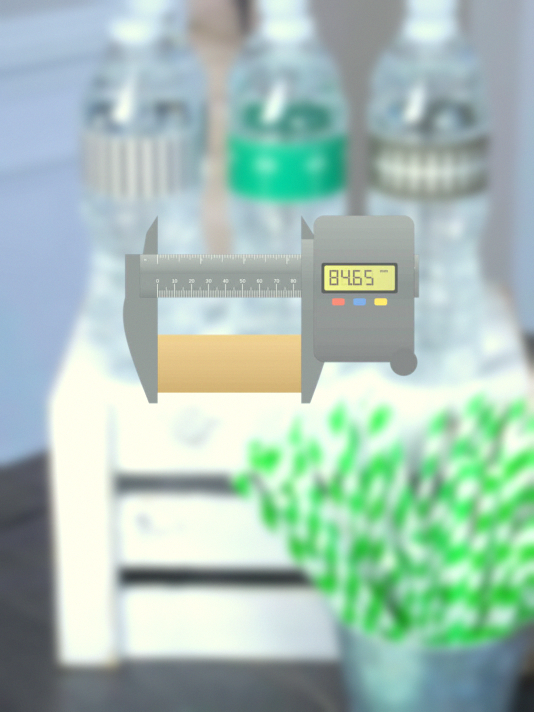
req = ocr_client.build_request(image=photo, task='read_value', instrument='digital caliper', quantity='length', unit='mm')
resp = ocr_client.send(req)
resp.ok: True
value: 84.65 mm
